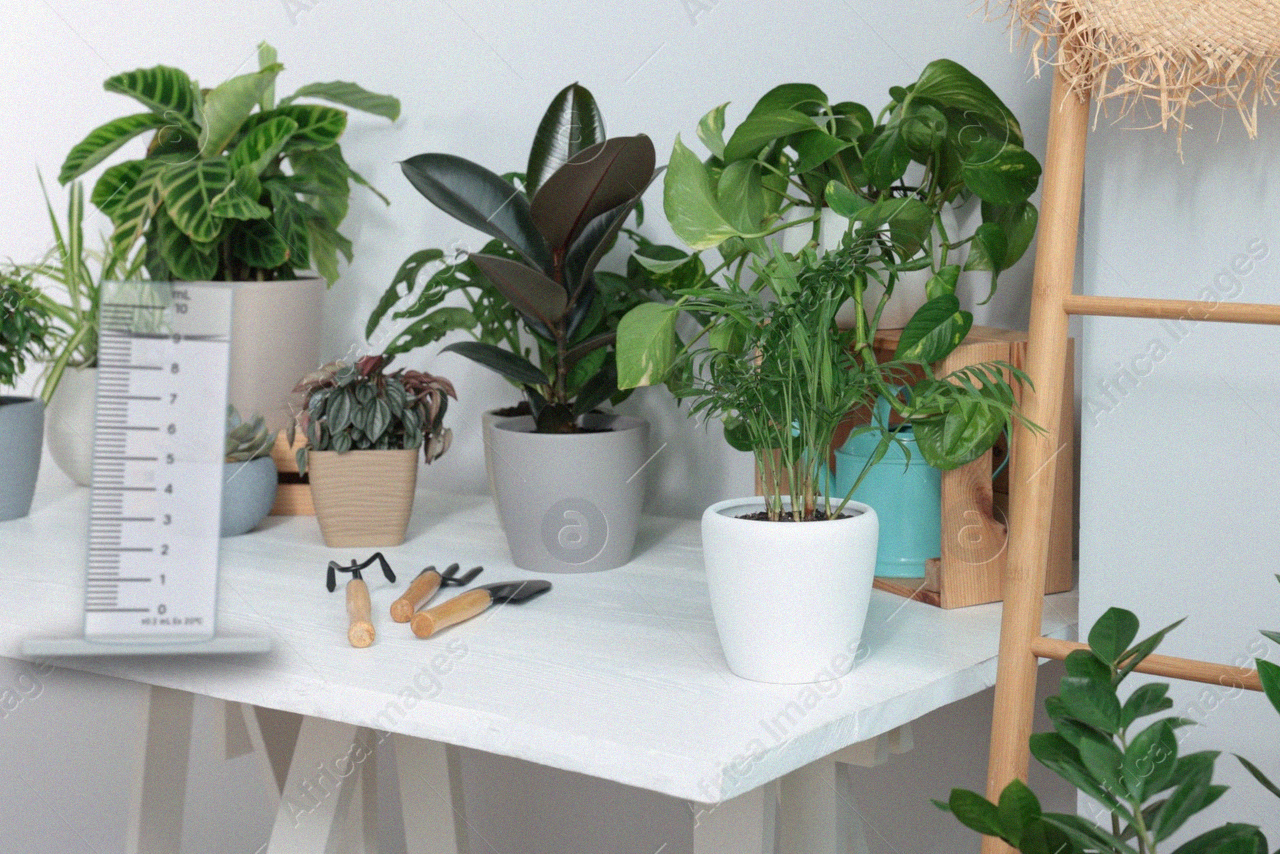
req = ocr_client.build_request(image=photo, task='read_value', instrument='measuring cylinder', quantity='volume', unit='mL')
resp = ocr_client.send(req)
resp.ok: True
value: 9 mL
